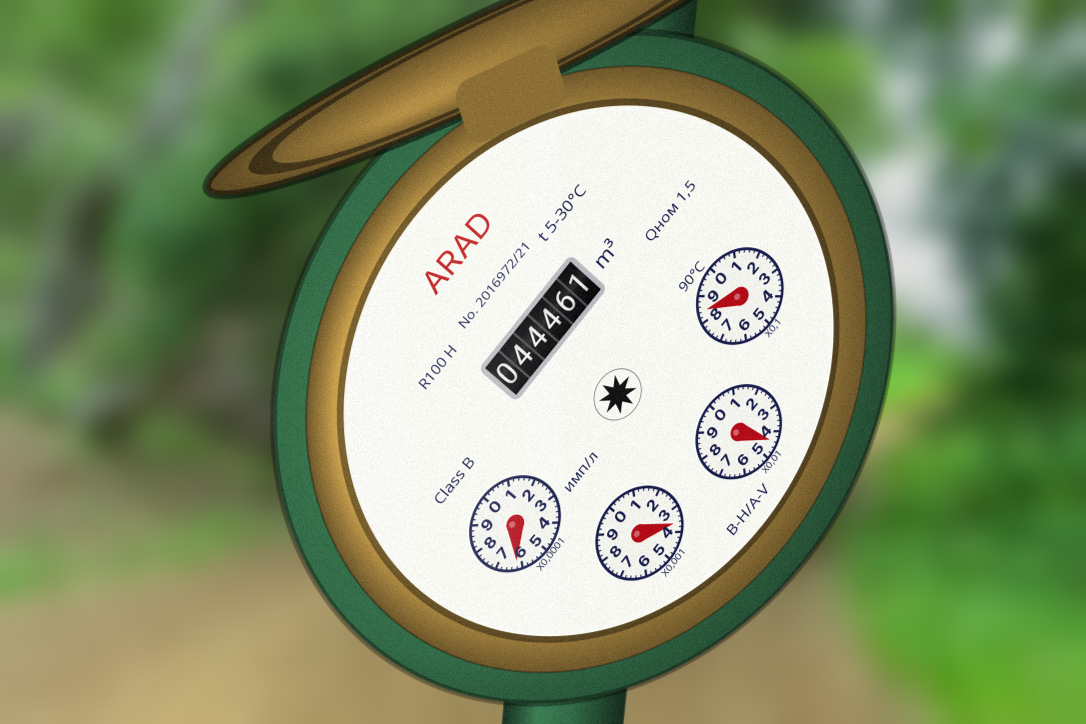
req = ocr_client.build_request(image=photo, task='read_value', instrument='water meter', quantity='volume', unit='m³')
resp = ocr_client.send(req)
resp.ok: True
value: 44461.8436 m³
